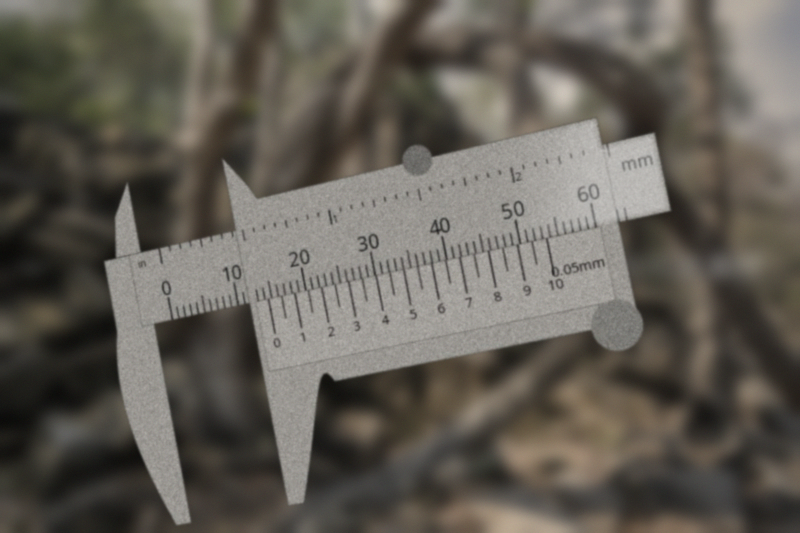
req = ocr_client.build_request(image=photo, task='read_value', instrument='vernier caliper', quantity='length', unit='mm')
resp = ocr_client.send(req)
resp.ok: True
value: 14.5 mm
